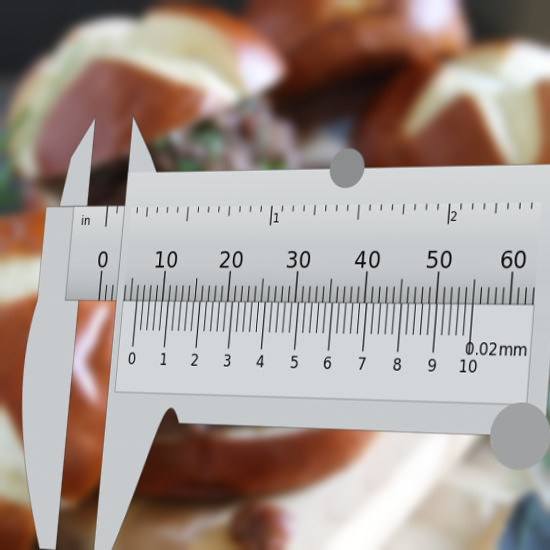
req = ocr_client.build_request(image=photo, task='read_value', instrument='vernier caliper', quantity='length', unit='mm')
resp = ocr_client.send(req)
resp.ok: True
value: 6.0 mm
